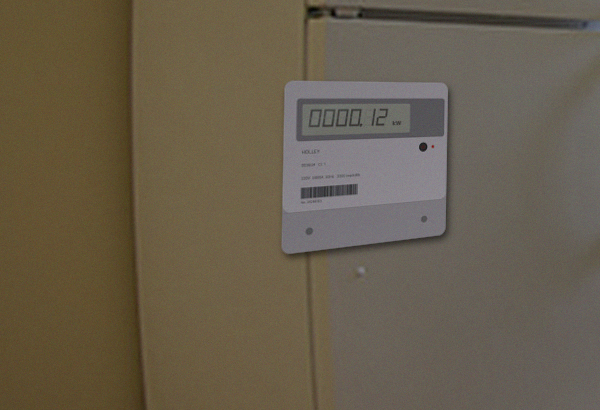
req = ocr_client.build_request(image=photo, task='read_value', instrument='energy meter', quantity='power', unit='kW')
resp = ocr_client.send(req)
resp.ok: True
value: 0.12 kW
